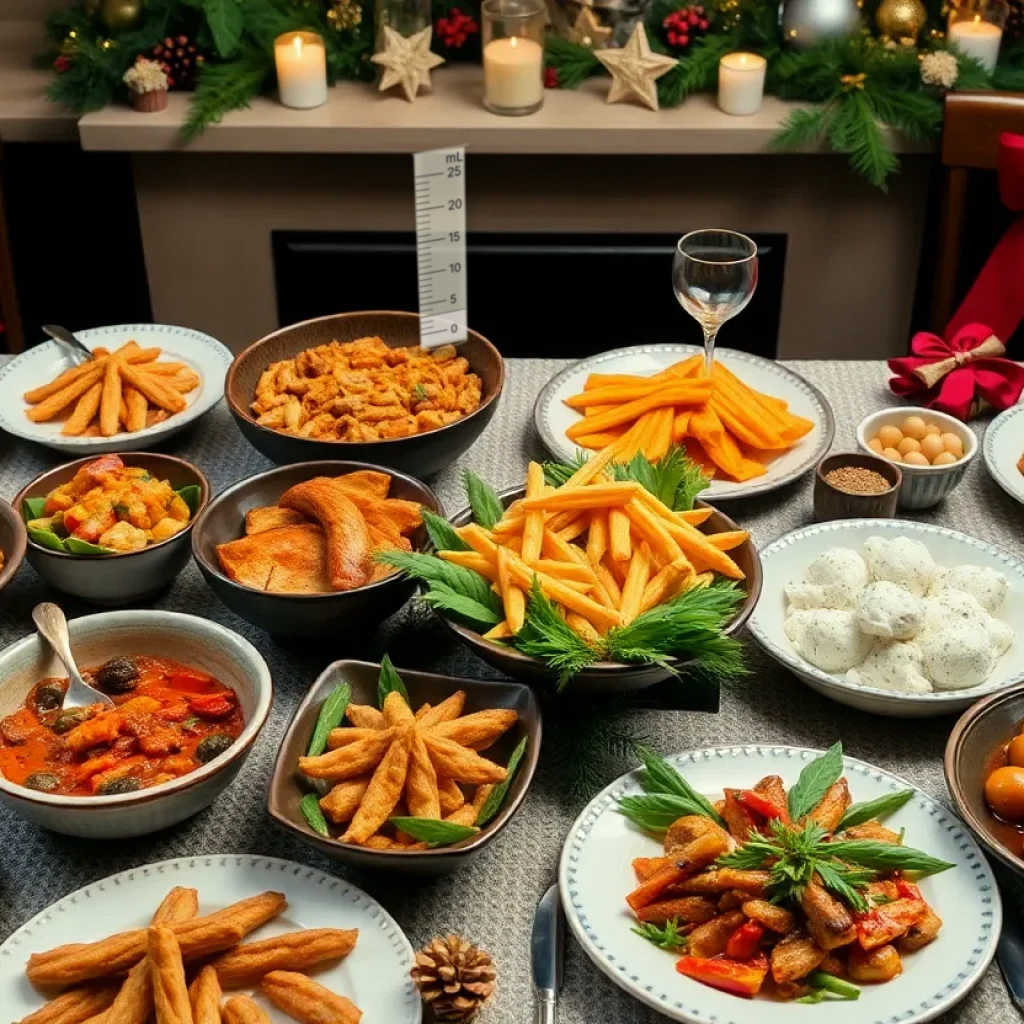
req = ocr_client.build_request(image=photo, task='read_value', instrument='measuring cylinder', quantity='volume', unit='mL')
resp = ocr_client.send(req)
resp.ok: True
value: 3 mL
